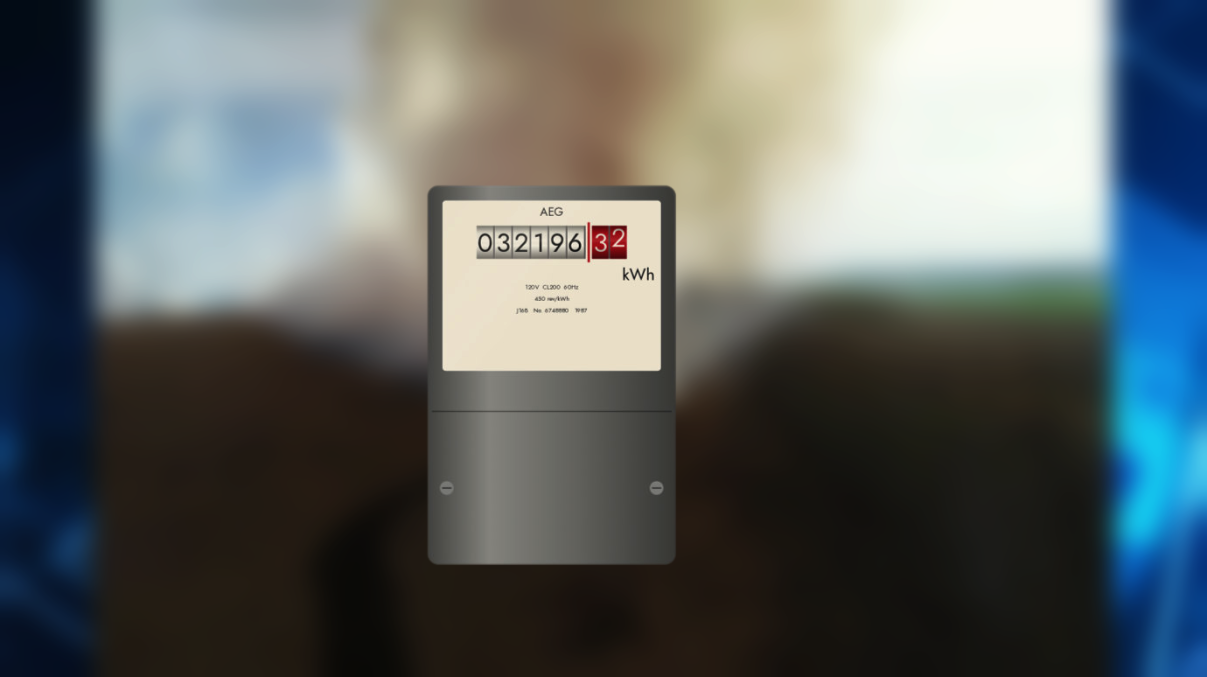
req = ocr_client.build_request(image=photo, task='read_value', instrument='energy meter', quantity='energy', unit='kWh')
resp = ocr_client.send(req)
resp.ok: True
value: 32196.32 kWh
